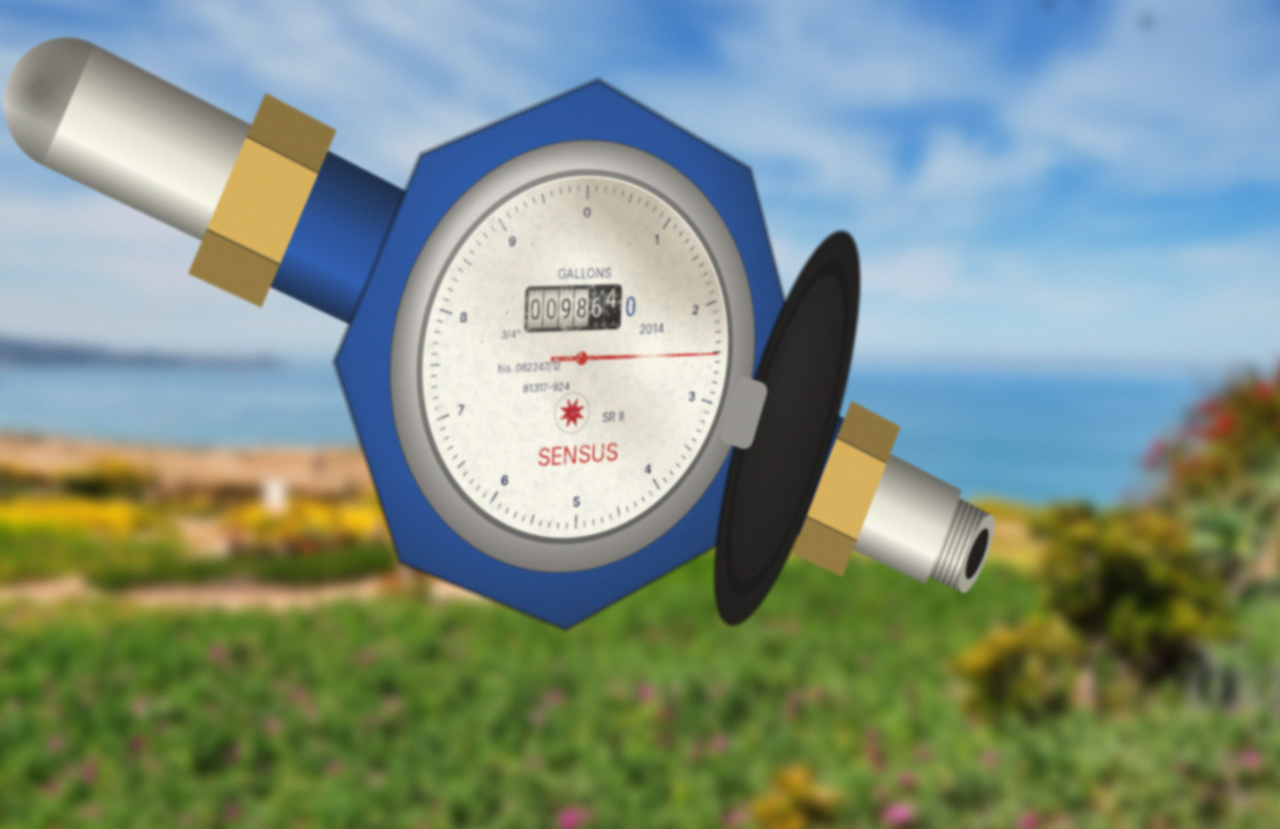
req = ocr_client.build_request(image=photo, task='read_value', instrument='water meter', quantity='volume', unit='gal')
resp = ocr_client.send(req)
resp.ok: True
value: 98642.5 gal
